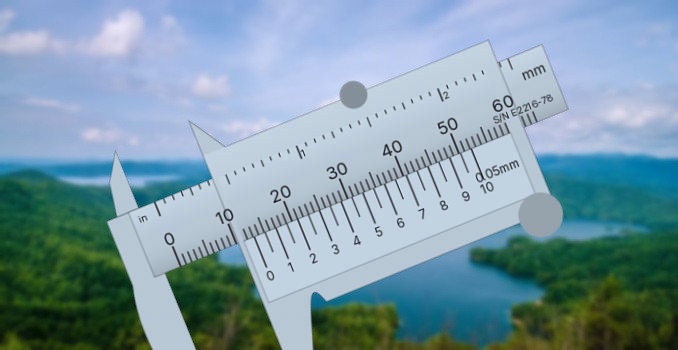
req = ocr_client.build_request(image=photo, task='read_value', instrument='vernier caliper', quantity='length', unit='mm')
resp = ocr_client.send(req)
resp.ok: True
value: 13.2 mm
